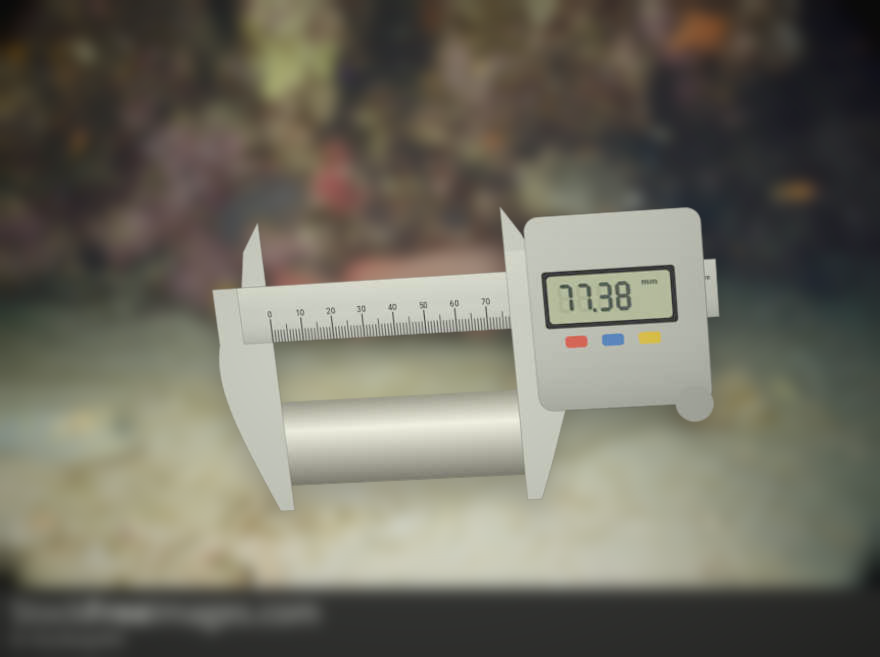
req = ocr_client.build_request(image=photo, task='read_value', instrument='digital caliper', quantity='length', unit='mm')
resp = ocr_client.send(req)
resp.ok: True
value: 77.38 mm
